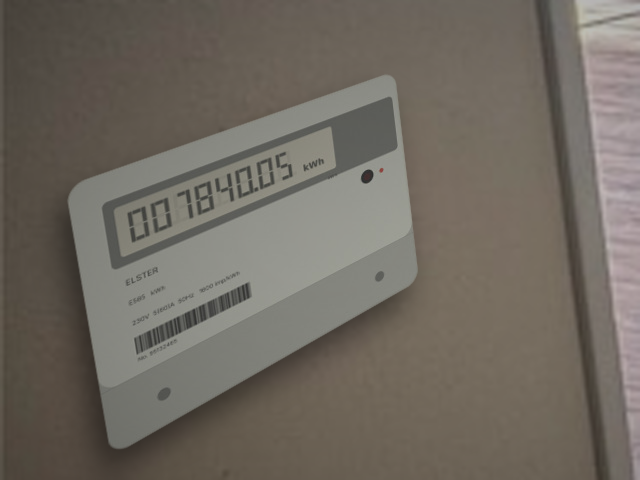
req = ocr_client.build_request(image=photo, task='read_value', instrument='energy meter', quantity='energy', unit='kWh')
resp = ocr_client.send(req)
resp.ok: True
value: 7840.05 kWh
